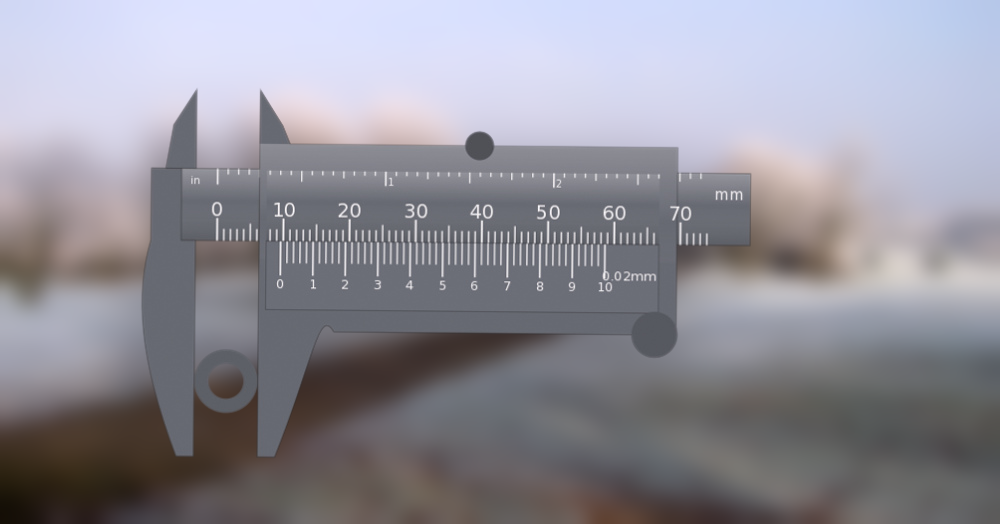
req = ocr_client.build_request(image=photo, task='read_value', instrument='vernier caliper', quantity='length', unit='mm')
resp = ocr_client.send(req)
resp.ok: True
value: 9.6 mm
